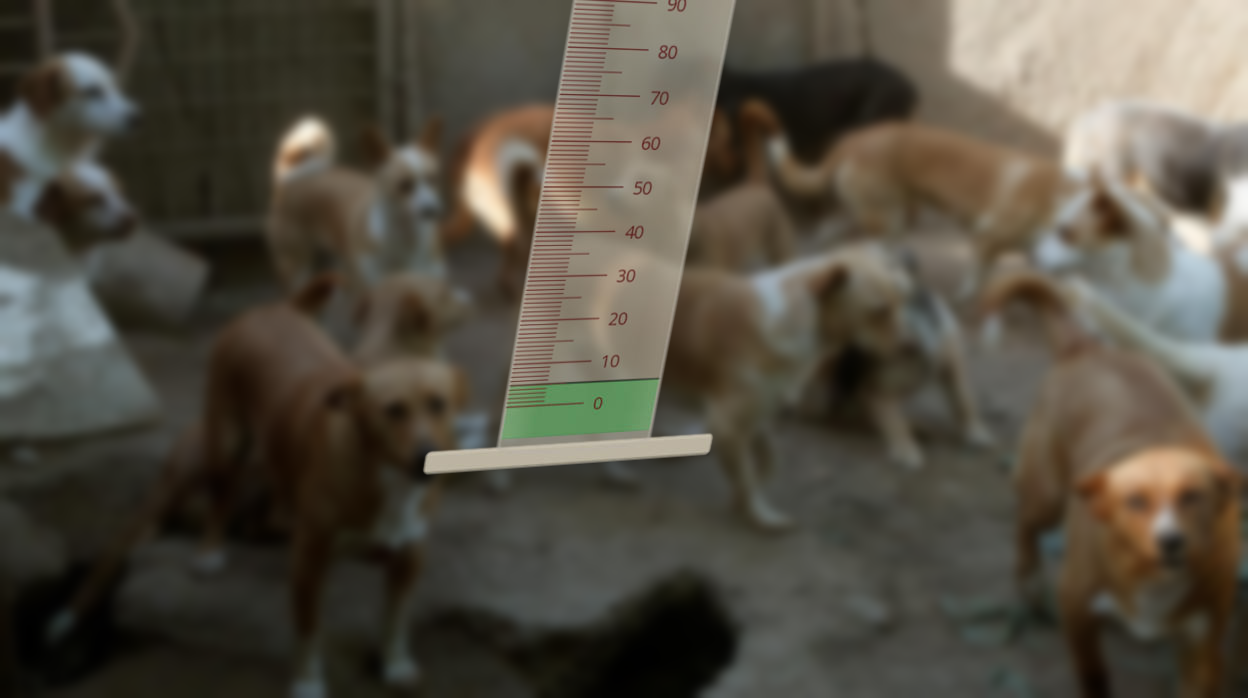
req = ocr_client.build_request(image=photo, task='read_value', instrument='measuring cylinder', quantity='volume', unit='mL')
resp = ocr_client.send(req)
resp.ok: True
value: 5 mL
